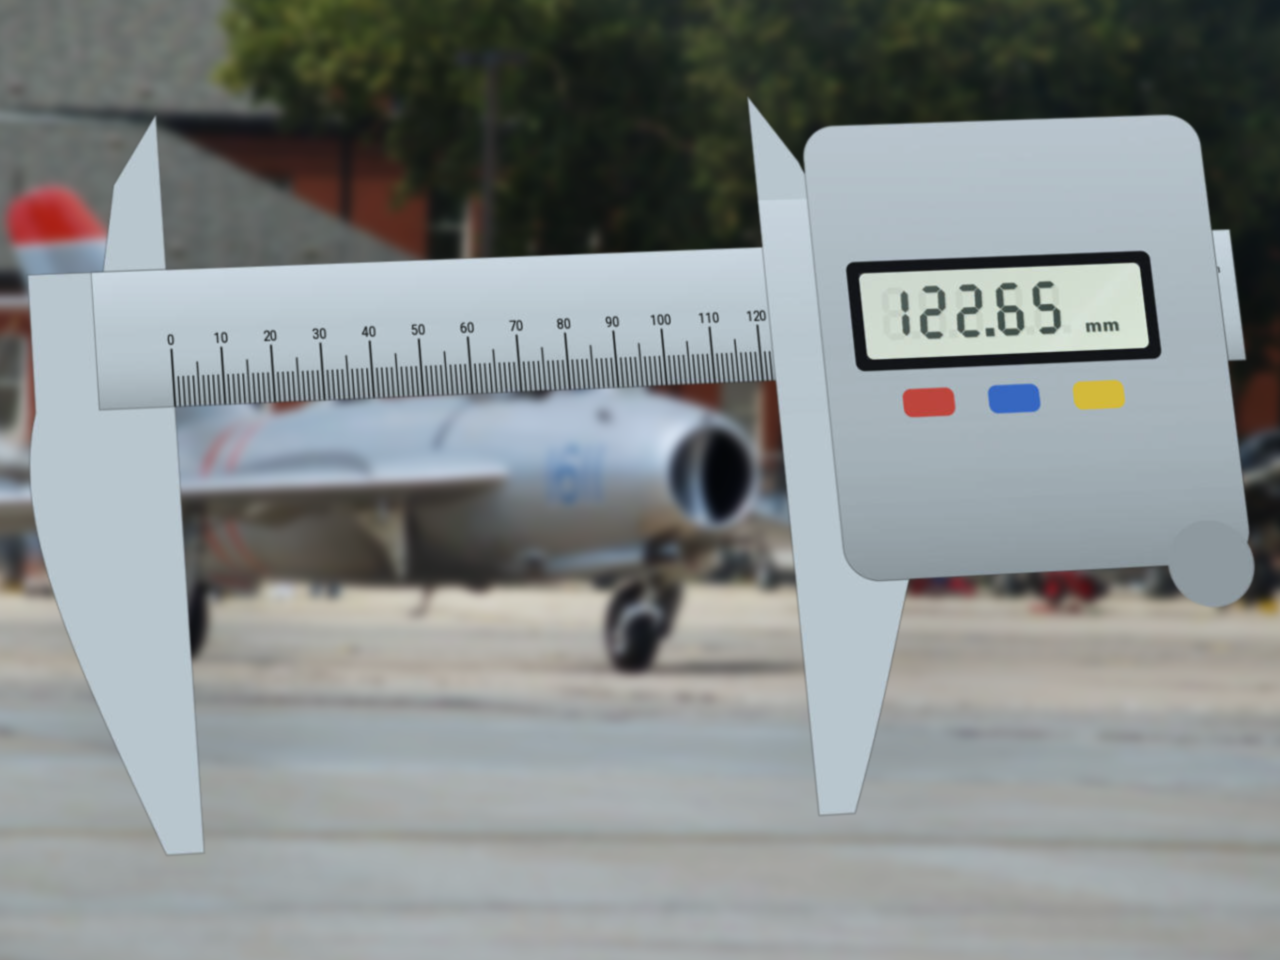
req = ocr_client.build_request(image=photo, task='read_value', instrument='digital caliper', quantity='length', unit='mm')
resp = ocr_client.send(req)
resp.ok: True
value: 122.65 mm
